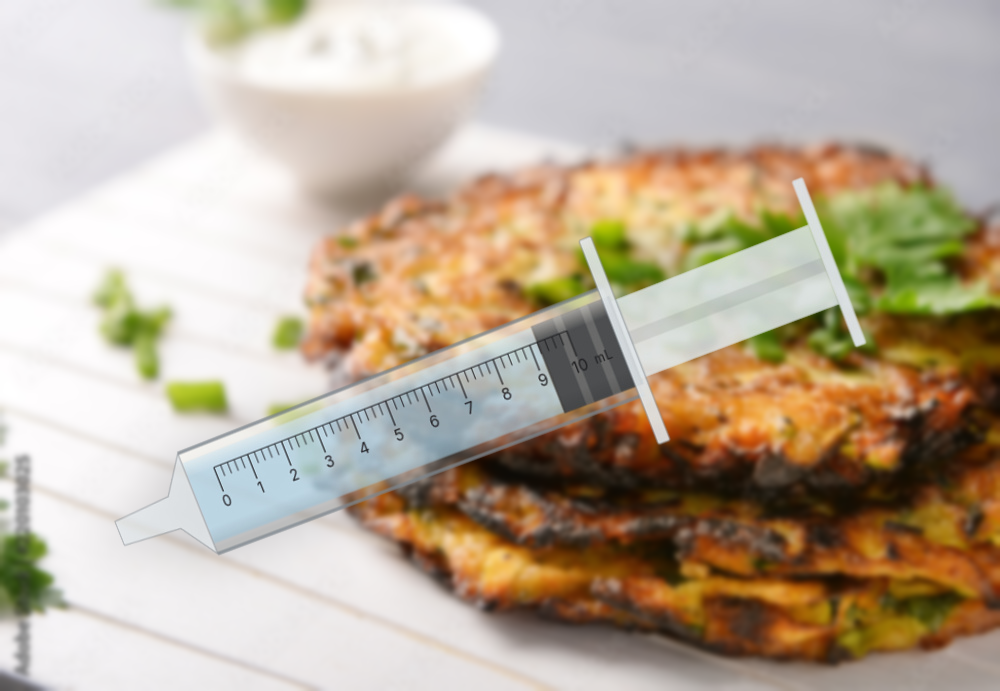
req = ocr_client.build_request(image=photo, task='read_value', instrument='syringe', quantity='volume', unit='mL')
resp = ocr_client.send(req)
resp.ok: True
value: 9.2 mL
